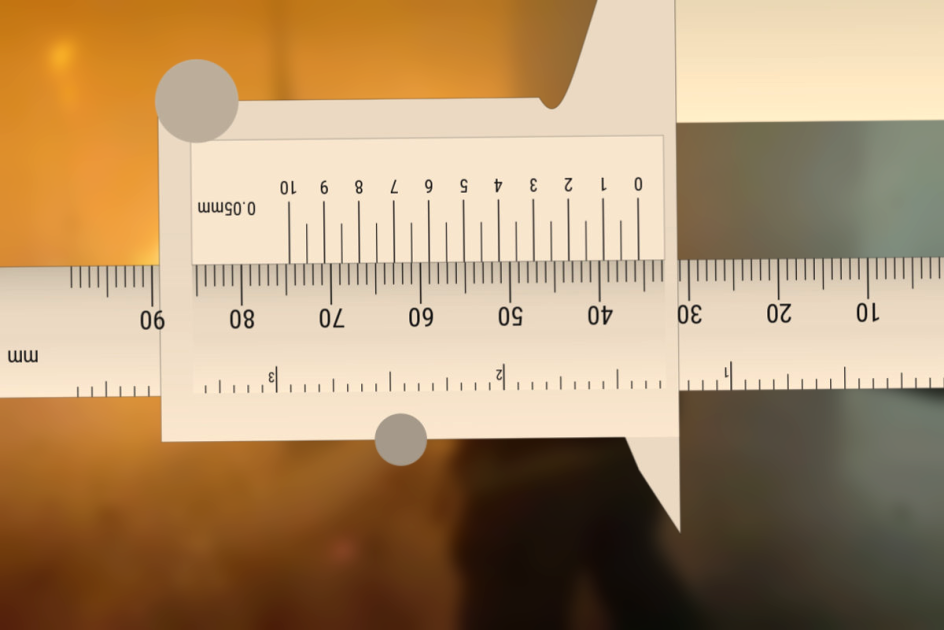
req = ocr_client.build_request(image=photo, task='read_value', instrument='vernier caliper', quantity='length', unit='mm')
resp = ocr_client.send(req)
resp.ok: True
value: 35.6 mm
